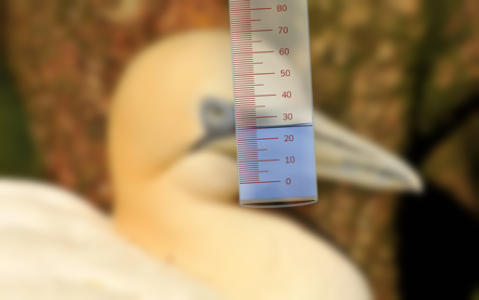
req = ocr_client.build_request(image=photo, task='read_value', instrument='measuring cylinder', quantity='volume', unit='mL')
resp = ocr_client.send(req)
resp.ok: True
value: 25 mL
